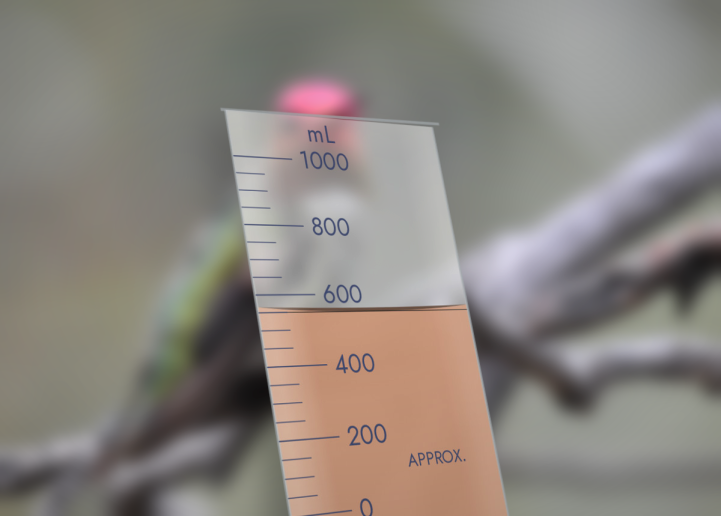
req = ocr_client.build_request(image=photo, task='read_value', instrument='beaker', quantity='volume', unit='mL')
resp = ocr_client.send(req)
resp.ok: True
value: 550 mL
